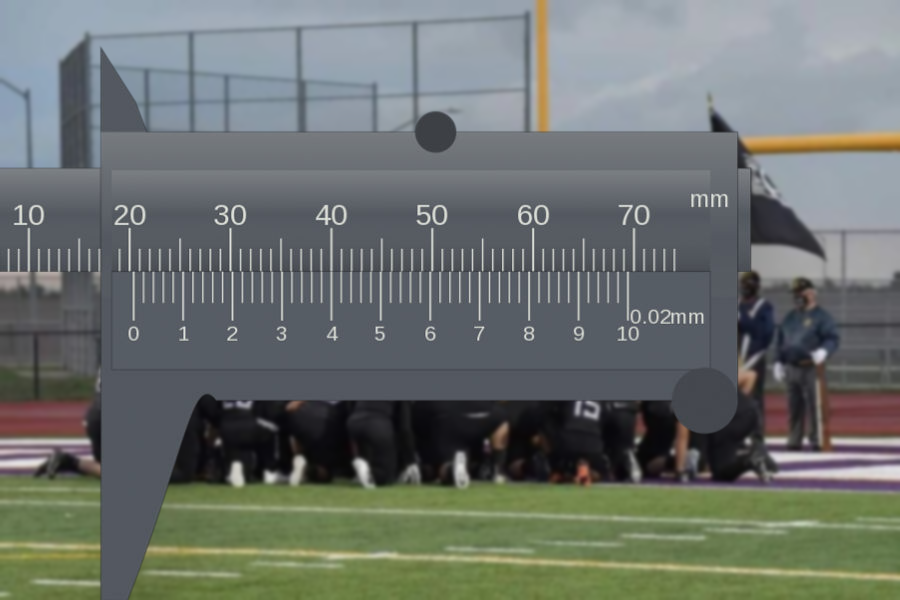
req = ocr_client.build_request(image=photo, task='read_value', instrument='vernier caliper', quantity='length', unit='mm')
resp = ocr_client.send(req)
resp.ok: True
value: 20.4 mm
